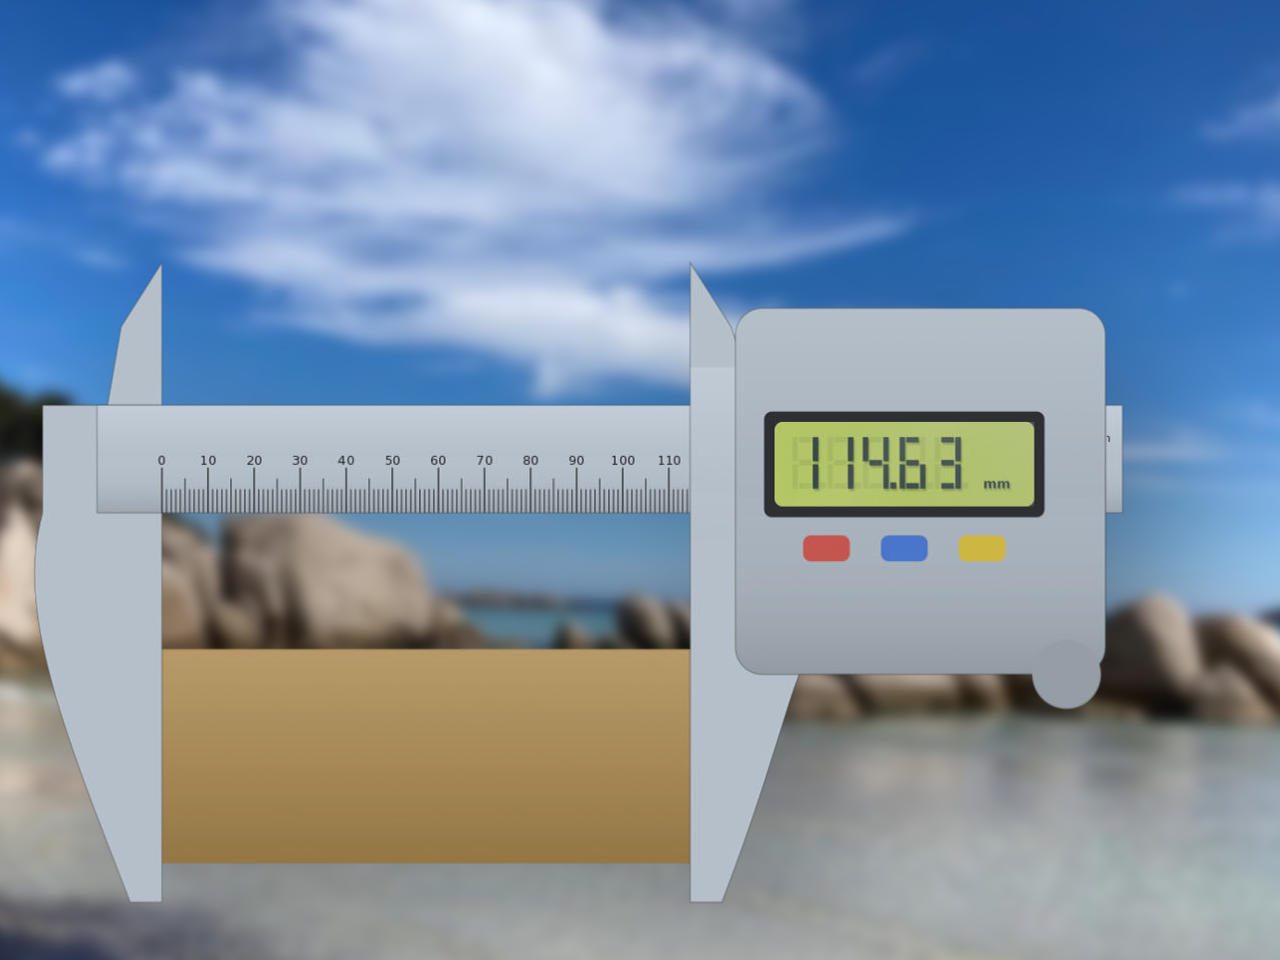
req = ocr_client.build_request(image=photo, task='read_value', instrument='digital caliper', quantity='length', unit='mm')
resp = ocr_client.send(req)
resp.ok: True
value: 114.63 mm
